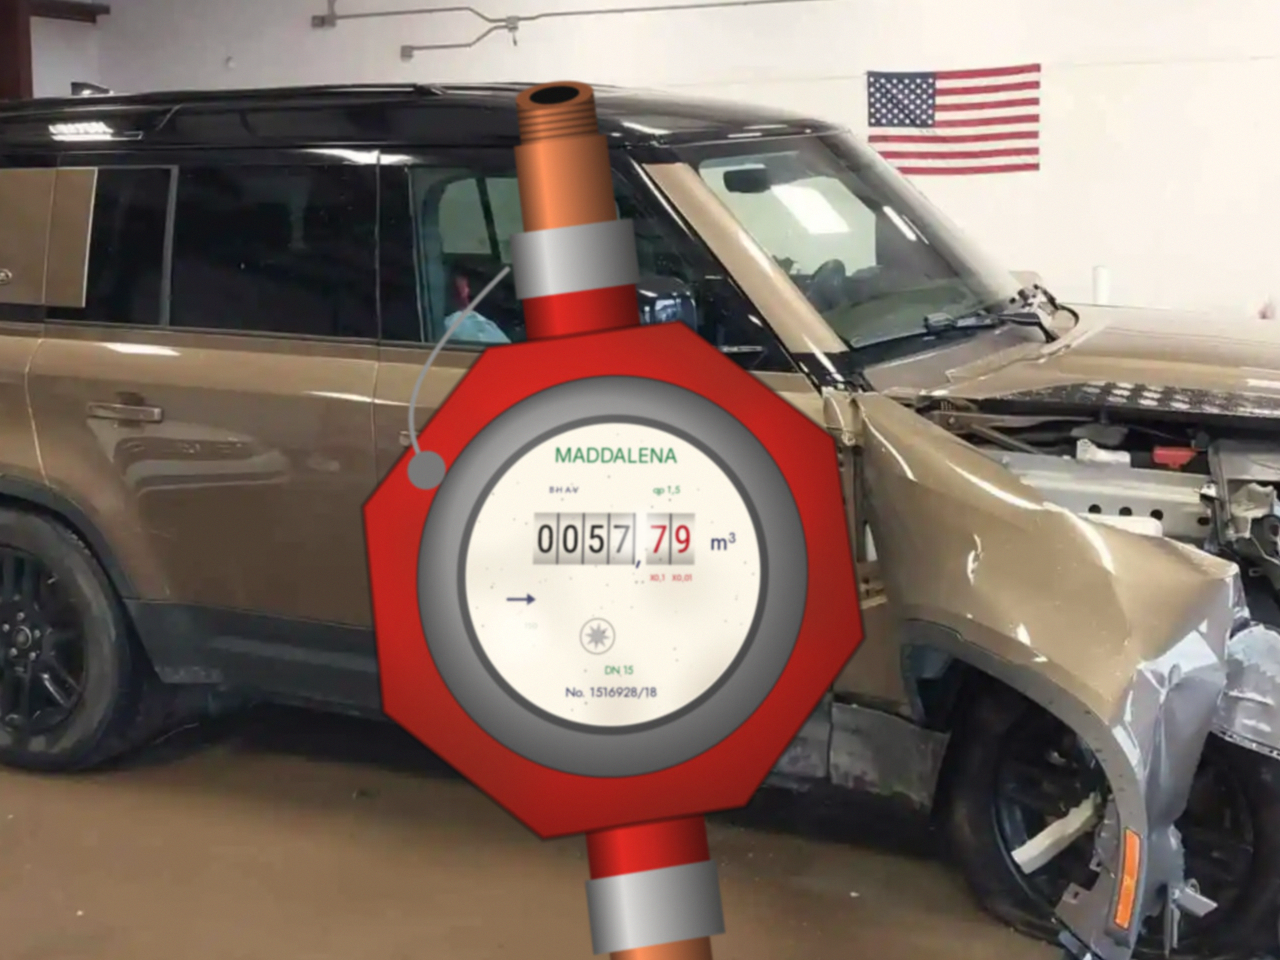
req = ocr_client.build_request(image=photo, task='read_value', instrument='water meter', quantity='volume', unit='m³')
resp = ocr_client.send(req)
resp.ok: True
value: 57.79 m³
